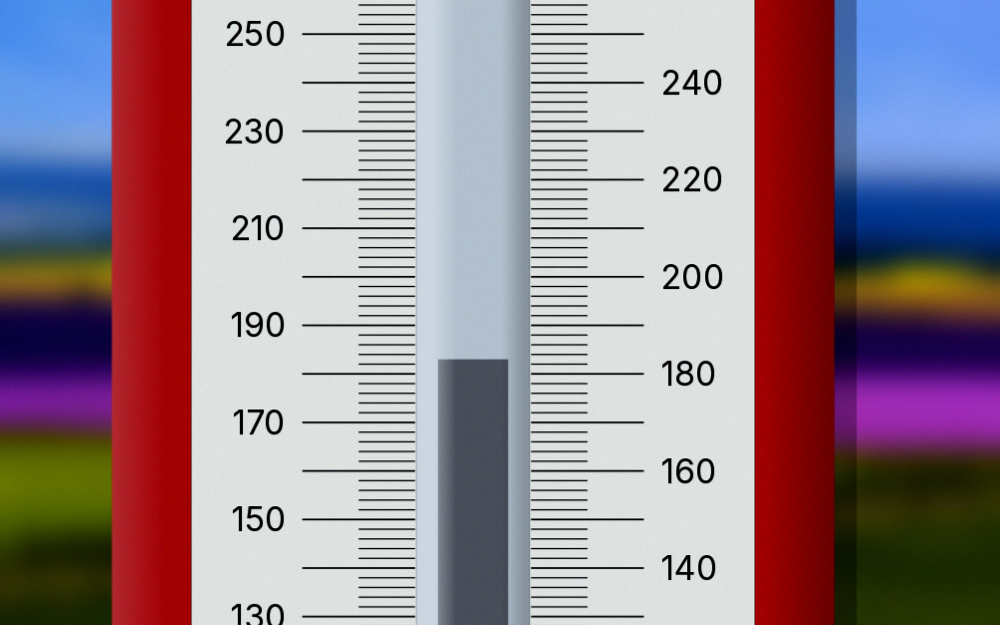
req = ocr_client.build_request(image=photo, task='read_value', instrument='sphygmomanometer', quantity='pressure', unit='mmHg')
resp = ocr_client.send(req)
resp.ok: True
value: 183 mmHg
